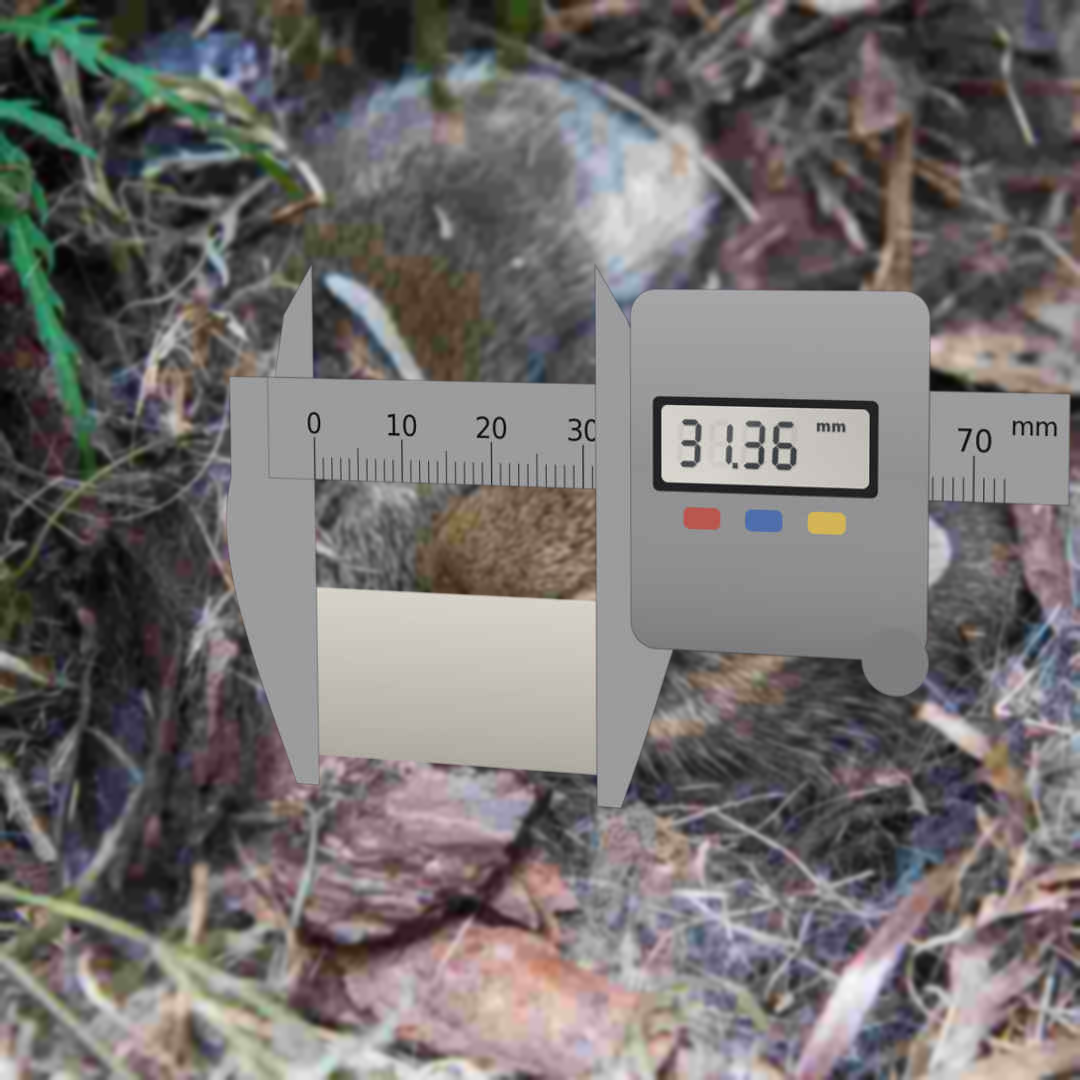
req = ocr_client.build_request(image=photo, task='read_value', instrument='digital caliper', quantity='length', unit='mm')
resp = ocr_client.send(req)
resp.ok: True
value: 31.36 mm
